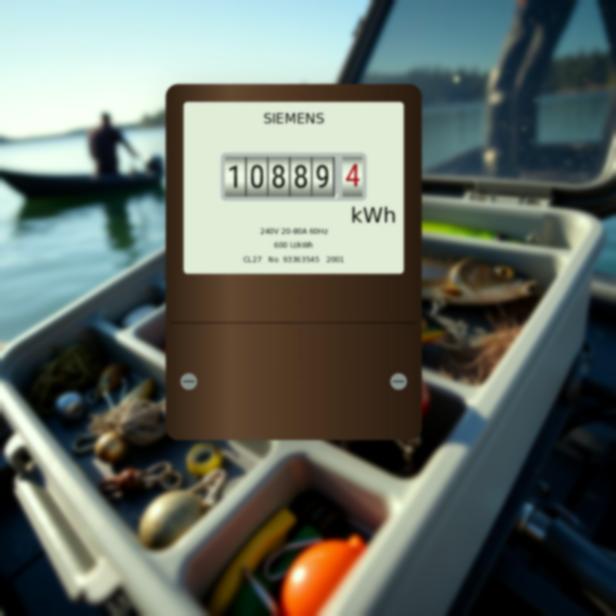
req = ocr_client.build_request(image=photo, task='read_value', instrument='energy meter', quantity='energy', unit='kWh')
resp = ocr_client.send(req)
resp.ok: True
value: 10889.4 kWh
